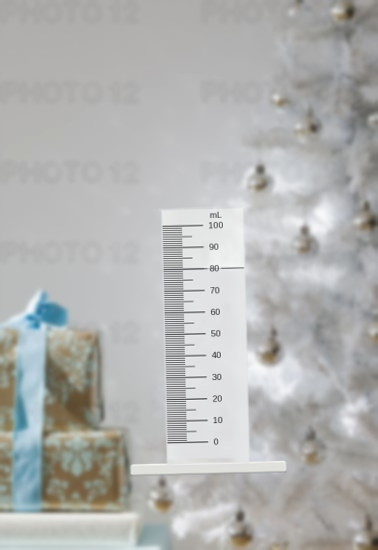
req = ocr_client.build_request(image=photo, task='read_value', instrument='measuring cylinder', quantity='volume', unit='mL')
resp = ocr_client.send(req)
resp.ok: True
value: 80 mL
